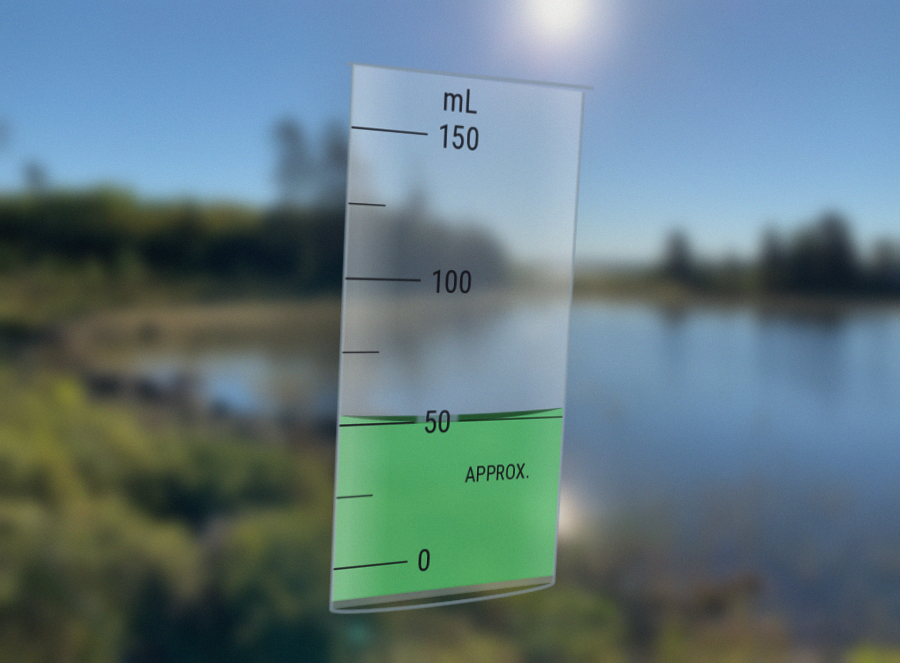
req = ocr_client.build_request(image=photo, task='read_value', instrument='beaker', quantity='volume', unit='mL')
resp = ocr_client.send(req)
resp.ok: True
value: 50 mL
